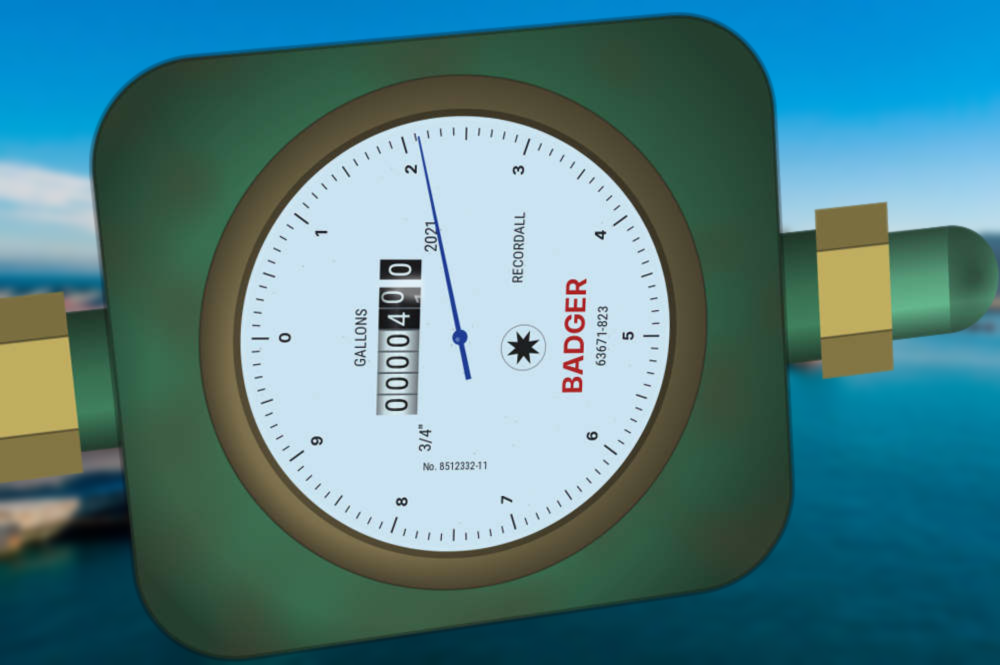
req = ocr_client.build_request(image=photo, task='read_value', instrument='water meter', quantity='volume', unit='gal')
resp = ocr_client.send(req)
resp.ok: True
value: 402.1 gal
